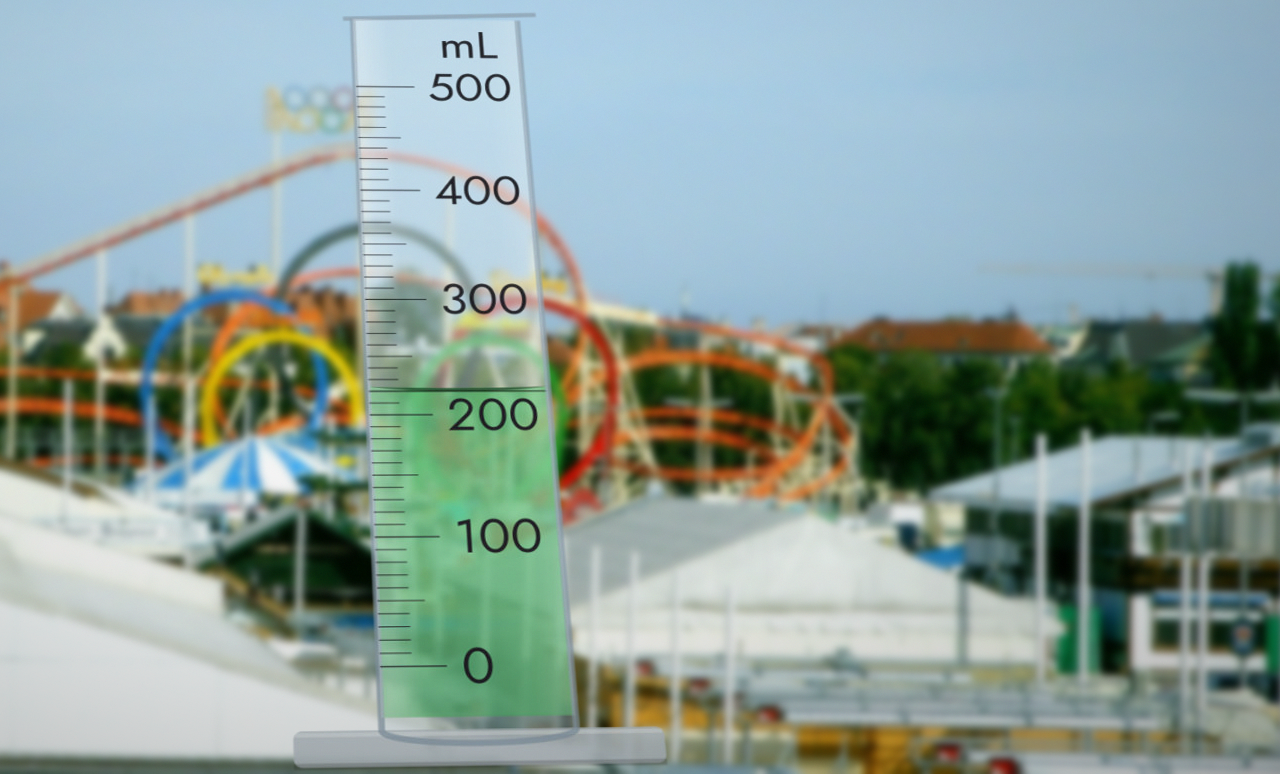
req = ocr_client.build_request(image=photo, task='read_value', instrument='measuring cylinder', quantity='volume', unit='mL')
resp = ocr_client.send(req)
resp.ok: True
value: 220 mL
